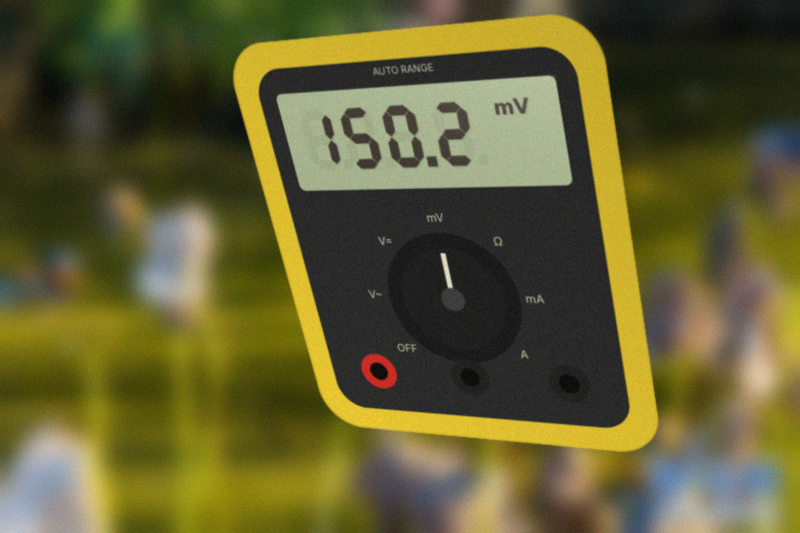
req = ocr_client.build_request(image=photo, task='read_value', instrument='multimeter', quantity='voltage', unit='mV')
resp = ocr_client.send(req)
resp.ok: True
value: 150.2 mV
